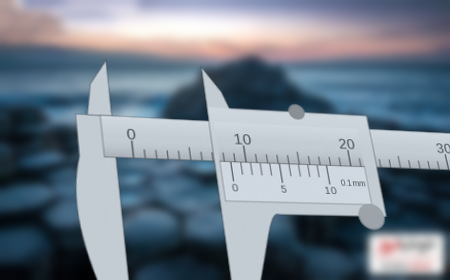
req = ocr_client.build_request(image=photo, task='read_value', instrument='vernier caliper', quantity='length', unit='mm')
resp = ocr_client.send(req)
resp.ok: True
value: 8.6 mm
